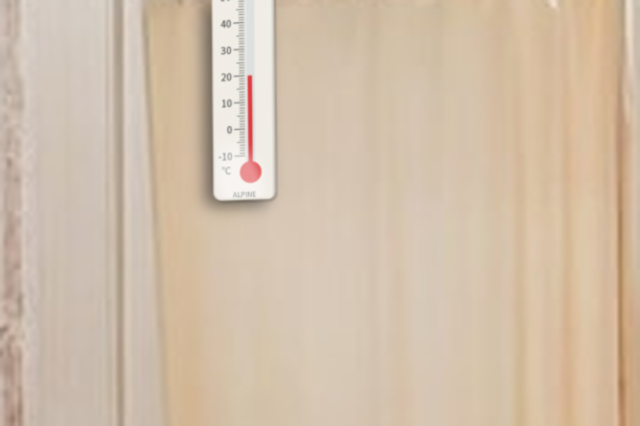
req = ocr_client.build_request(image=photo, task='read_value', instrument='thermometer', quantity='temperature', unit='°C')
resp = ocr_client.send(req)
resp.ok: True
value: 20 °C
